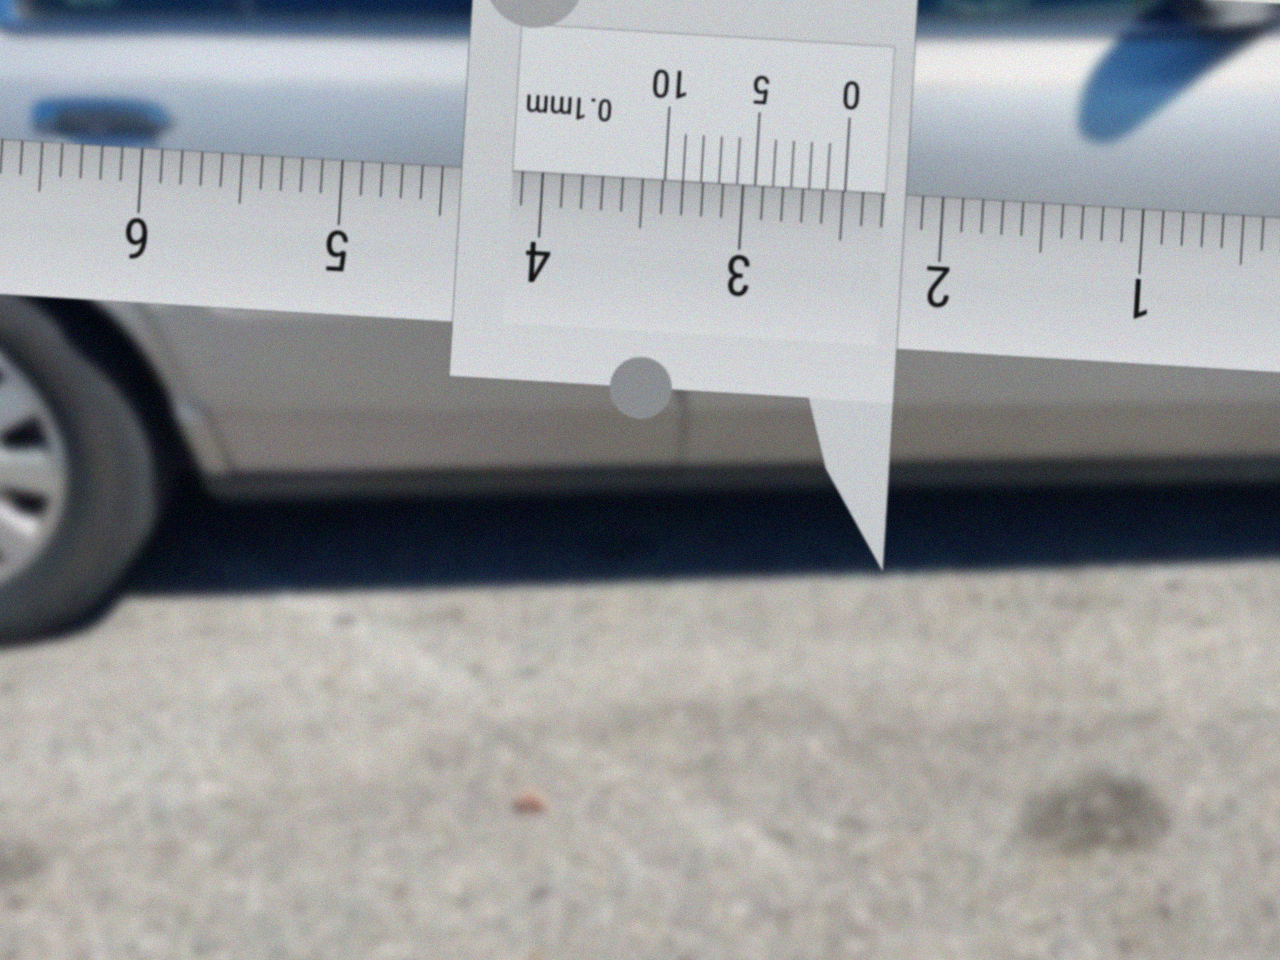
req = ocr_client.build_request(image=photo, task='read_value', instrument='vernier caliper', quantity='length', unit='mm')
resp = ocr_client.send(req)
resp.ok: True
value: 24.9 mm
